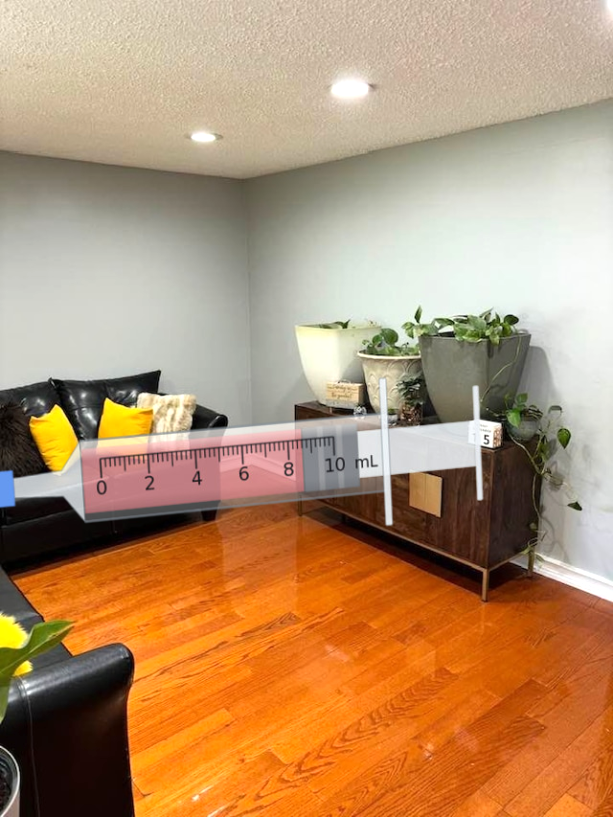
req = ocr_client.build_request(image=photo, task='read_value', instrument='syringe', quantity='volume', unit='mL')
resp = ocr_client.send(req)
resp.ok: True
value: 8.6 mL
